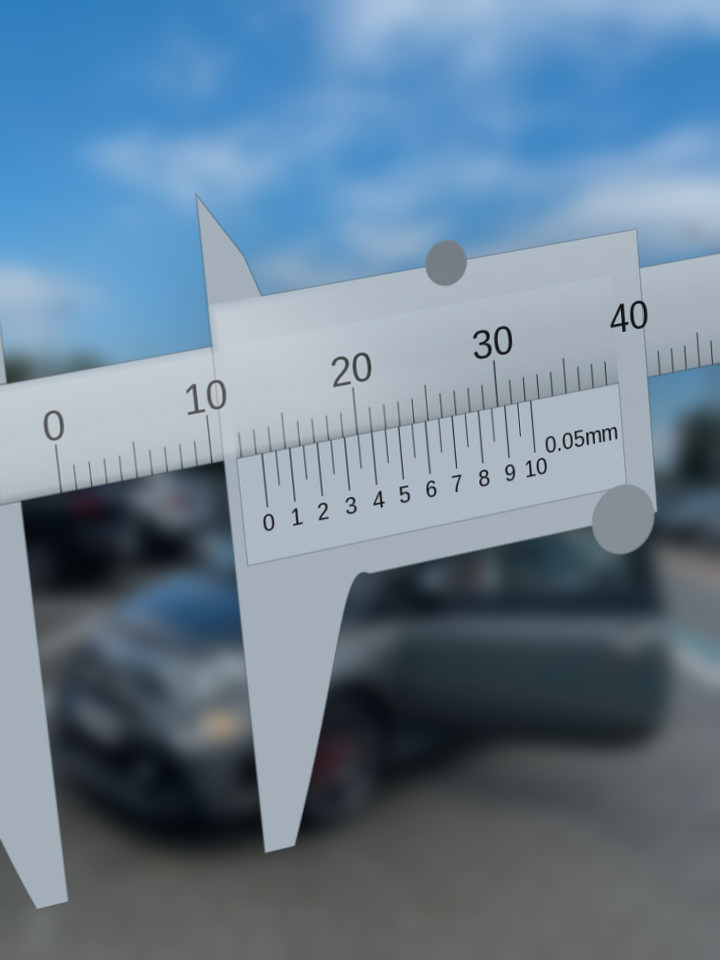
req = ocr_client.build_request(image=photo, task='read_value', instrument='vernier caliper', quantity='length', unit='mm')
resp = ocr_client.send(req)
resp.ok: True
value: 13.4 mm
